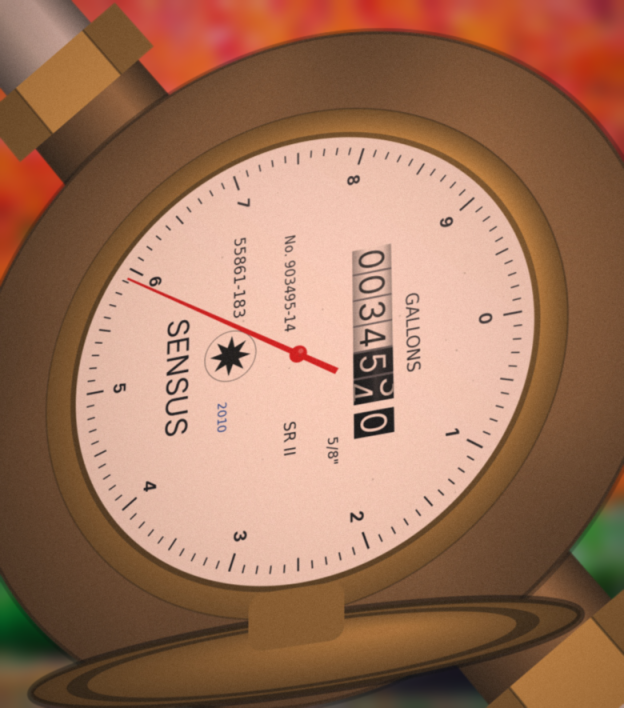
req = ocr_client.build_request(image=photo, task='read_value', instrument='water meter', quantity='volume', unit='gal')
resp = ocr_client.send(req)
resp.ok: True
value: 34535.9 gal
